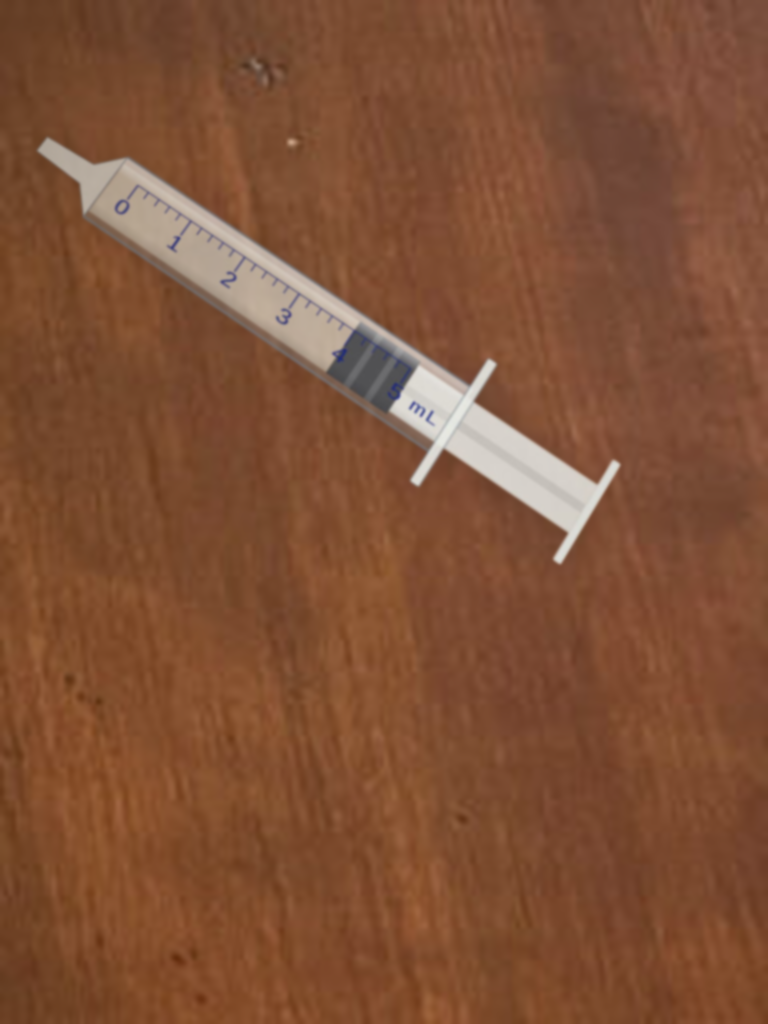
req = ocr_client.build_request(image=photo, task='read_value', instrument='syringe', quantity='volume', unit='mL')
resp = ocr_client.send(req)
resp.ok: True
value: 4 mL
